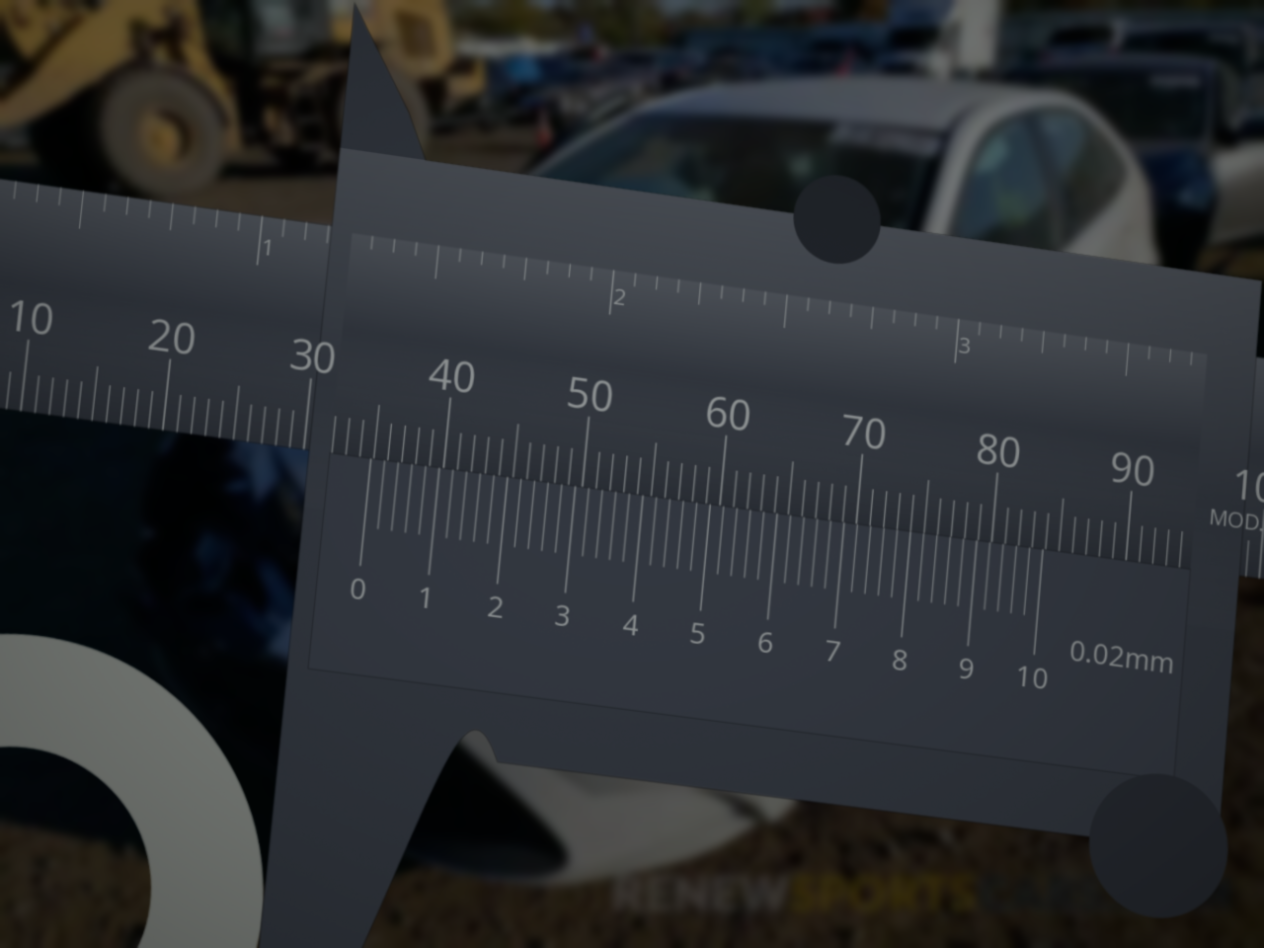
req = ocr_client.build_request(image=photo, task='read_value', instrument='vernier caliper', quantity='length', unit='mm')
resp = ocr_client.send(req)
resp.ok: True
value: 34.8 mm
